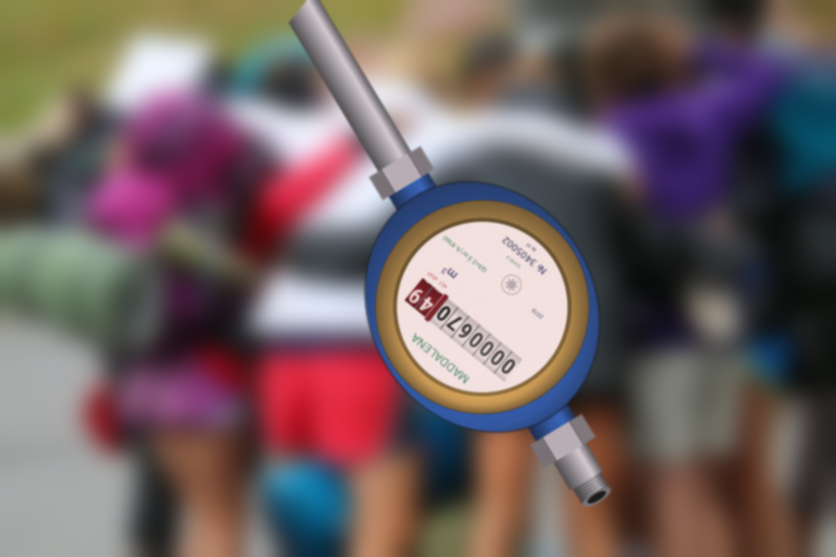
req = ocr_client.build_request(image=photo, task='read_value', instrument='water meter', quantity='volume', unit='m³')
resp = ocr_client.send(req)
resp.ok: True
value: 670.49 m³
